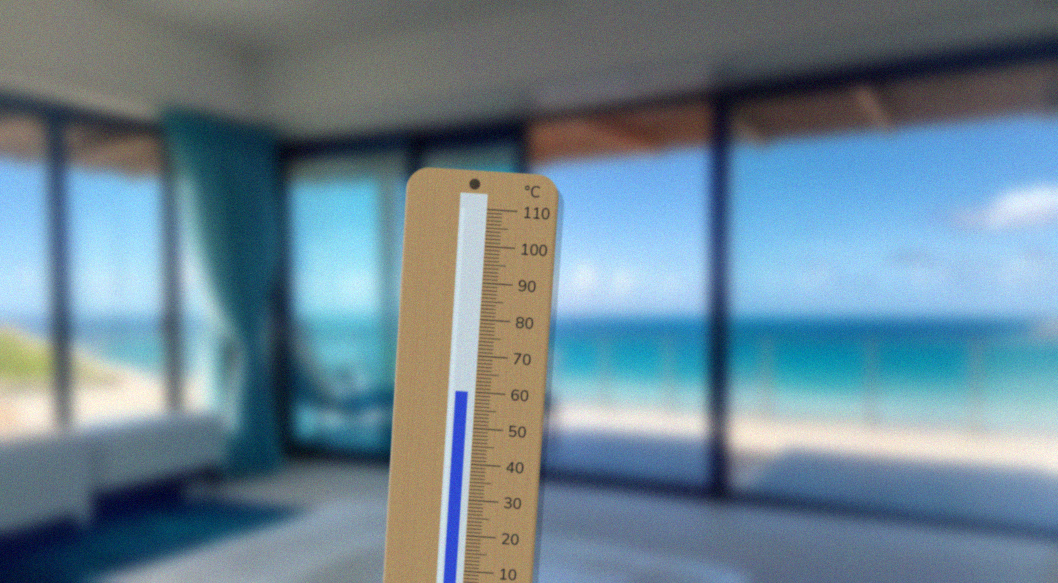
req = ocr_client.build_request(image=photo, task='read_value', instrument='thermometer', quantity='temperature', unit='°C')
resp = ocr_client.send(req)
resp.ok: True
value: 60 °C
